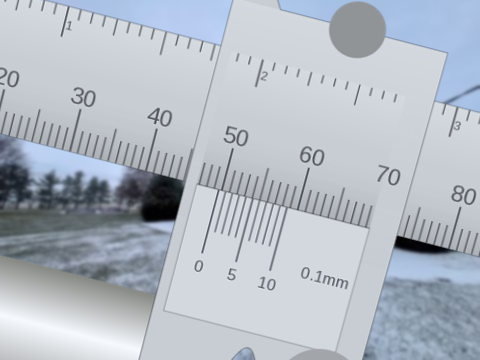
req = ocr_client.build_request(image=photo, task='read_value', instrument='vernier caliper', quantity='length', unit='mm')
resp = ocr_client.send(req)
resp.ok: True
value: 49.6 mm
